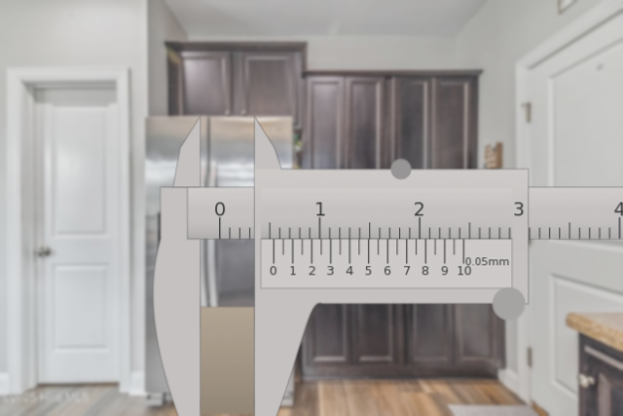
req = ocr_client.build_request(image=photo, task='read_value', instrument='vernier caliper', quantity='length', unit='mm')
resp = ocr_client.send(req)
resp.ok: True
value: 5.4 mm
